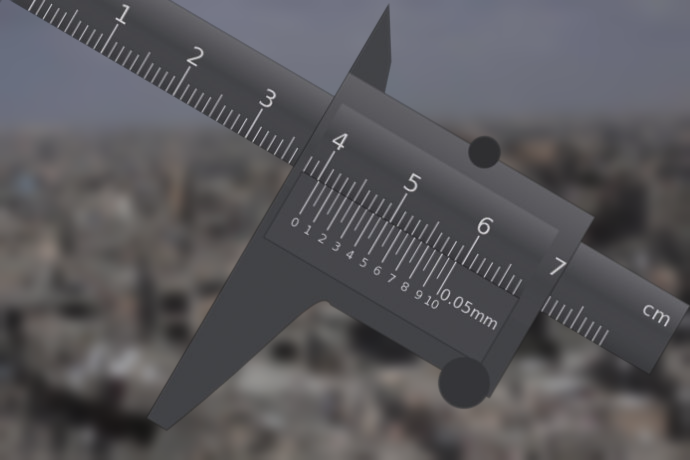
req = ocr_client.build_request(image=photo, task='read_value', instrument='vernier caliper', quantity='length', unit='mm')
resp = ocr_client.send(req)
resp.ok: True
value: 40.2 mm
